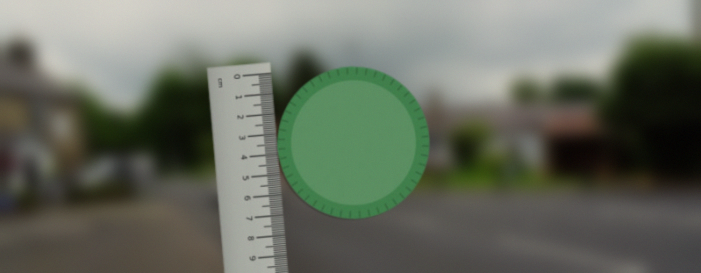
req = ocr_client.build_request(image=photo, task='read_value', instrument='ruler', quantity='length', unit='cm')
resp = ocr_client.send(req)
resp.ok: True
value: 7.5 cm
